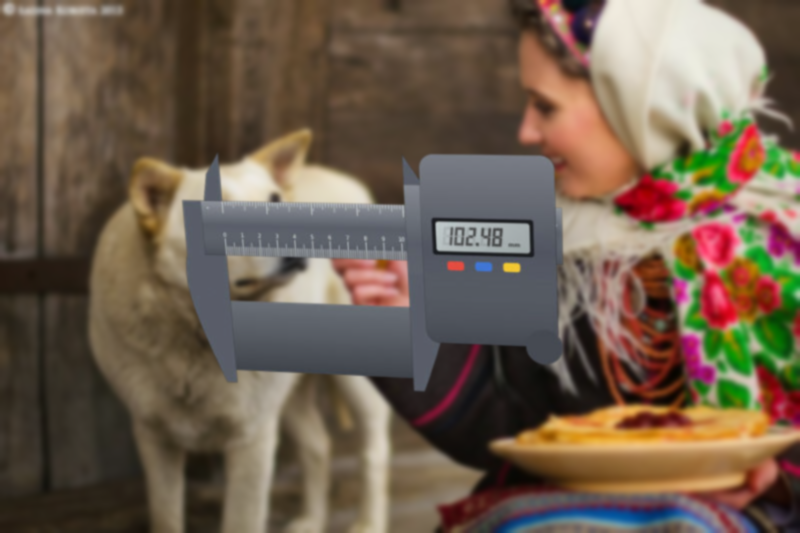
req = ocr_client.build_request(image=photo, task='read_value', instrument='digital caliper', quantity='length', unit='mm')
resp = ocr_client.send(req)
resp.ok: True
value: 102.48 mm
